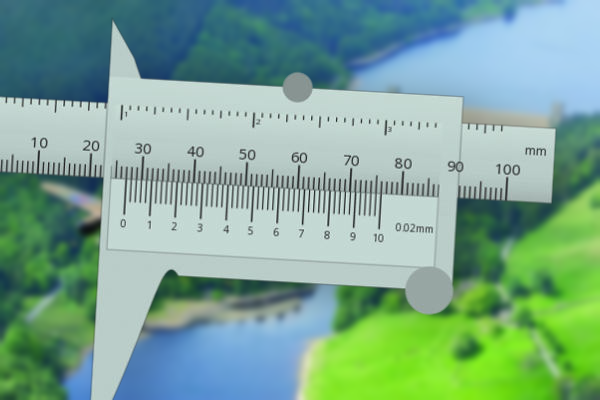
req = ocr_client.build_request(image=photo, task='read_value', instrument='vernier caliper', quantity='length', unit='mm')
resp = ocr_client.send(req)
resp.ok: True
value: 27.0 mm
